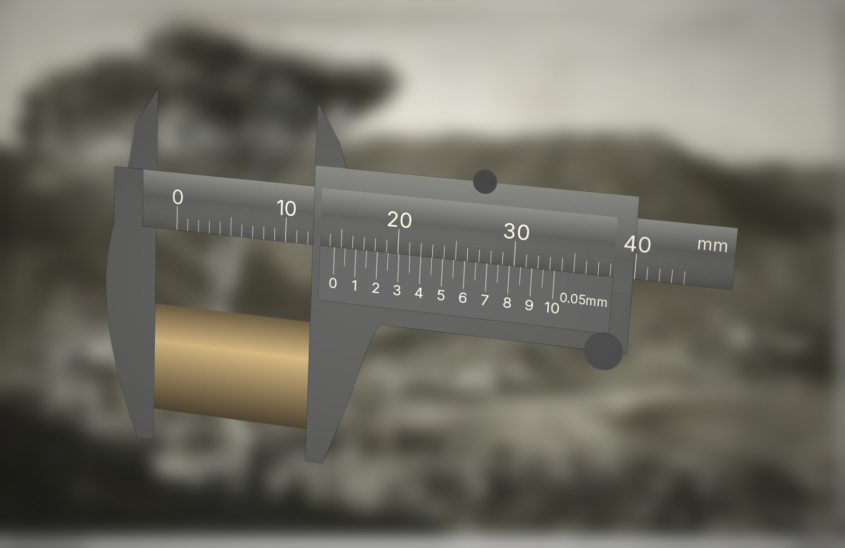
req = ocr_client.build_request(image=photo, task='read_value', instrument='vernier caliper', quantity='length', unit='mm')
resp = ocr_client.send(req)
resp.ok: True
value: 14.4 mm
